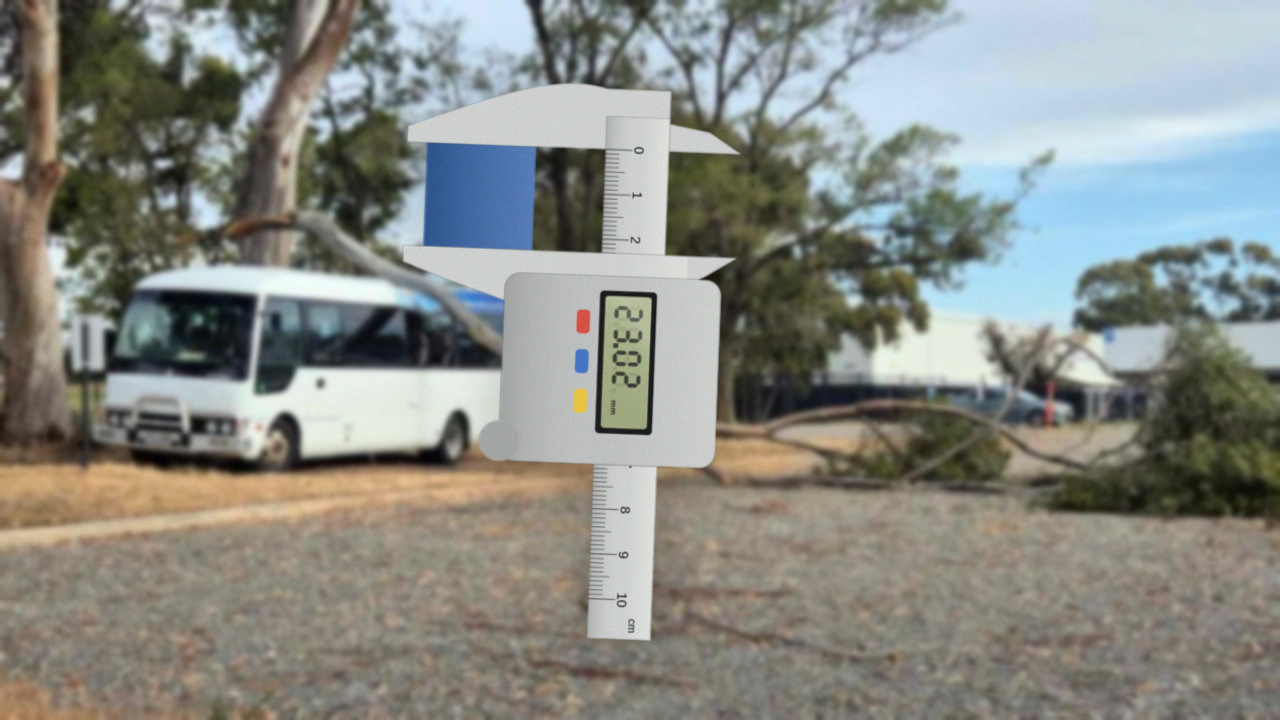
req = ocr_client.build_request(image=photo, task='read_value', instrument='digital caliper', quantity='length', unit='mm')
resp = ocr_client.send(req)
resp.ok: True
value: 23.02 mm
